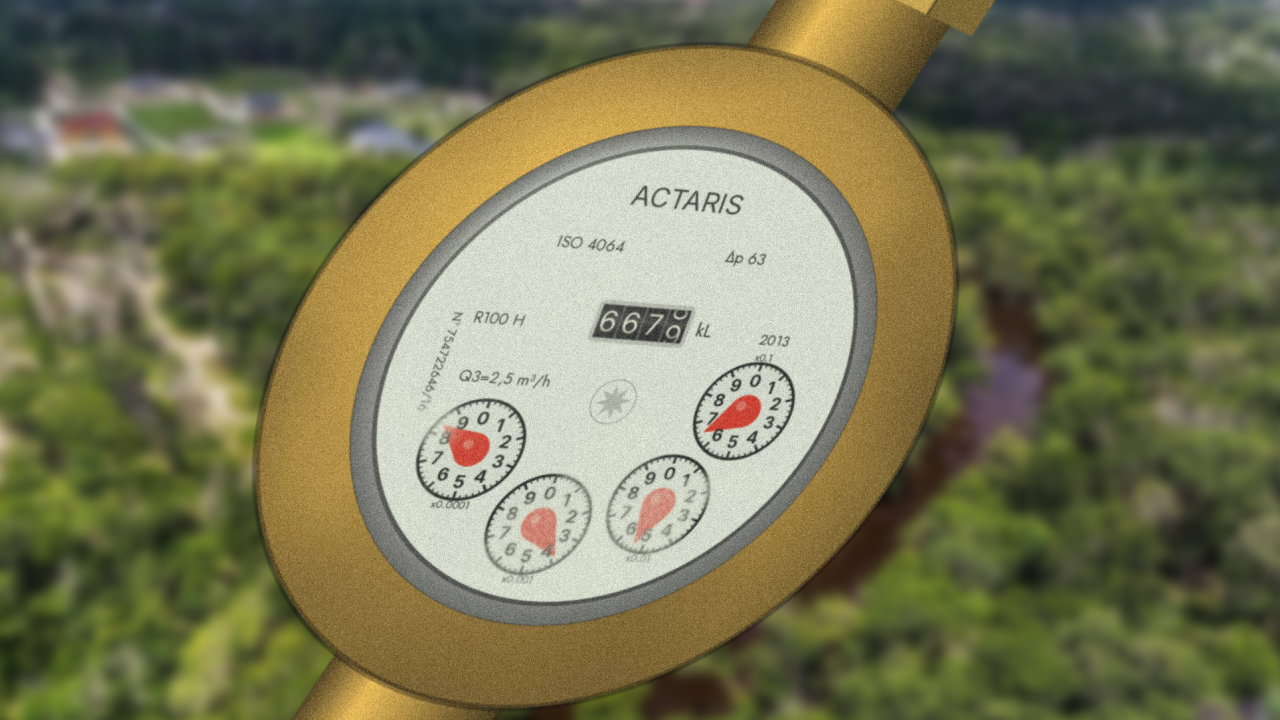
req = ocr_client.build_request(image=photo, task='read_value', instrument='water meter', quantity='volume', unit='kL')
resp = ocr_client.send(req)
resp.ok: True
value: 6678.6538 kL
